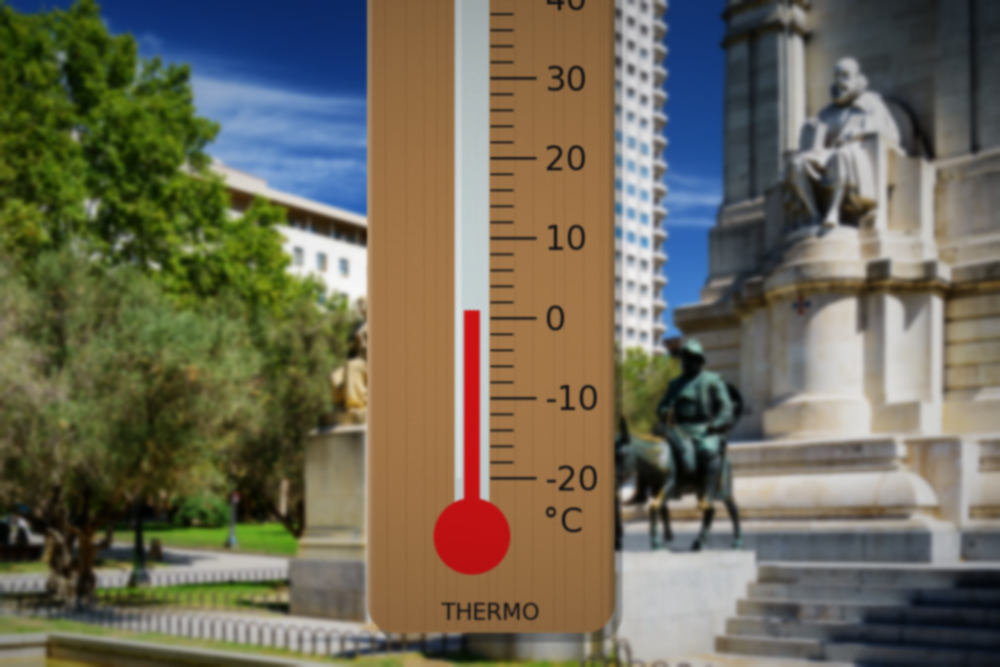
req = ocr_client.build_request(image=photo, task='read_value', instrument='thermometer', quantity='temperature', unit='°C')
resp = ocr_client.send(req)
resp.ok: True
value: 1 °C
